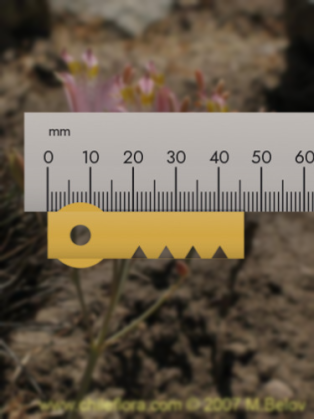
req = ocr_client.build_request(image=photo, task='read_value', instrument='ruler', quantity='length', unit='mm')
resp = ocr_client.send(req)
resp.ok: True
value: 46 mm
